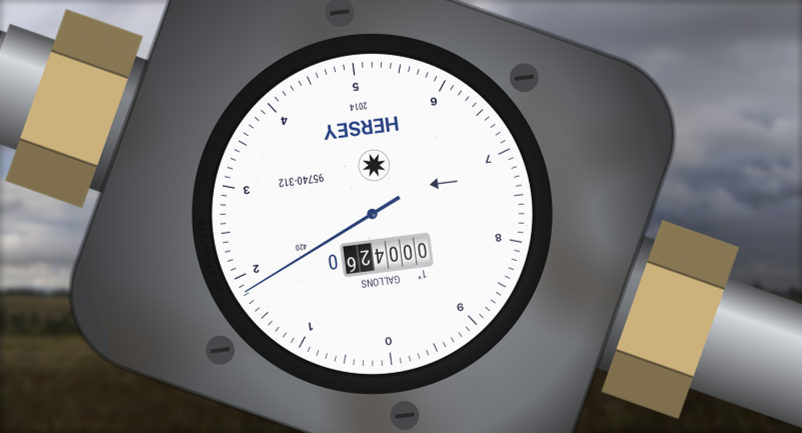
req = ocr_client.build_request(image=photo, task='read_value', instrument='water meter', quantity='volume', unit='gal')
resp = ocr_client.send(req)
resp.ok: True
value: 4261.8 gal
